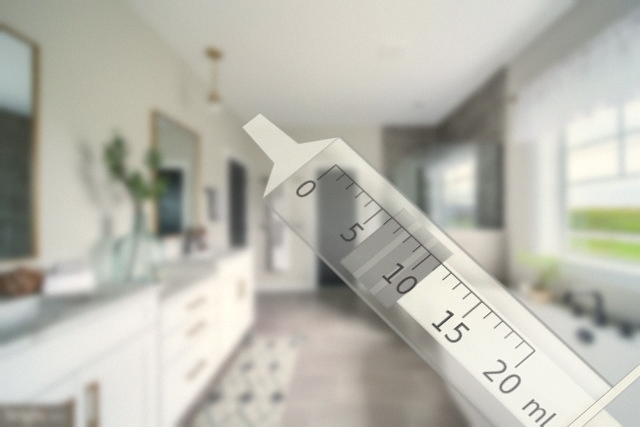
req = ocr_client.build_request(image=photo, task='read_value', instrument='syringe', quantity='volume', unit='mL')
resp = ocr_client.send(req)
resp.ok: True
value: 6 mL
